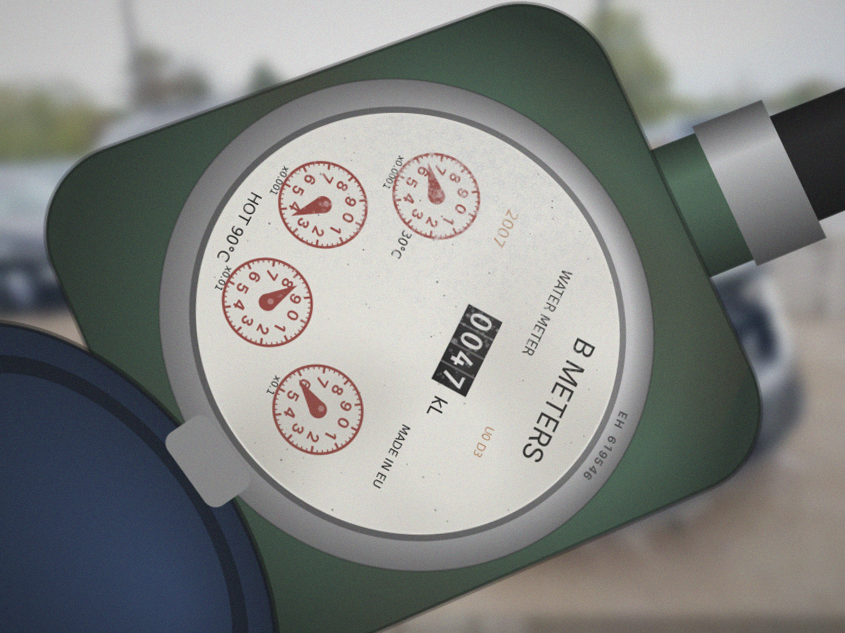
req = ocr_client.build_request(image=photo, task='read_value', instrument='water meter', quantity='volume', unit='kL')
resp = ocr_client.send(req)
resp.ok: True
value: 47.5836 kL
